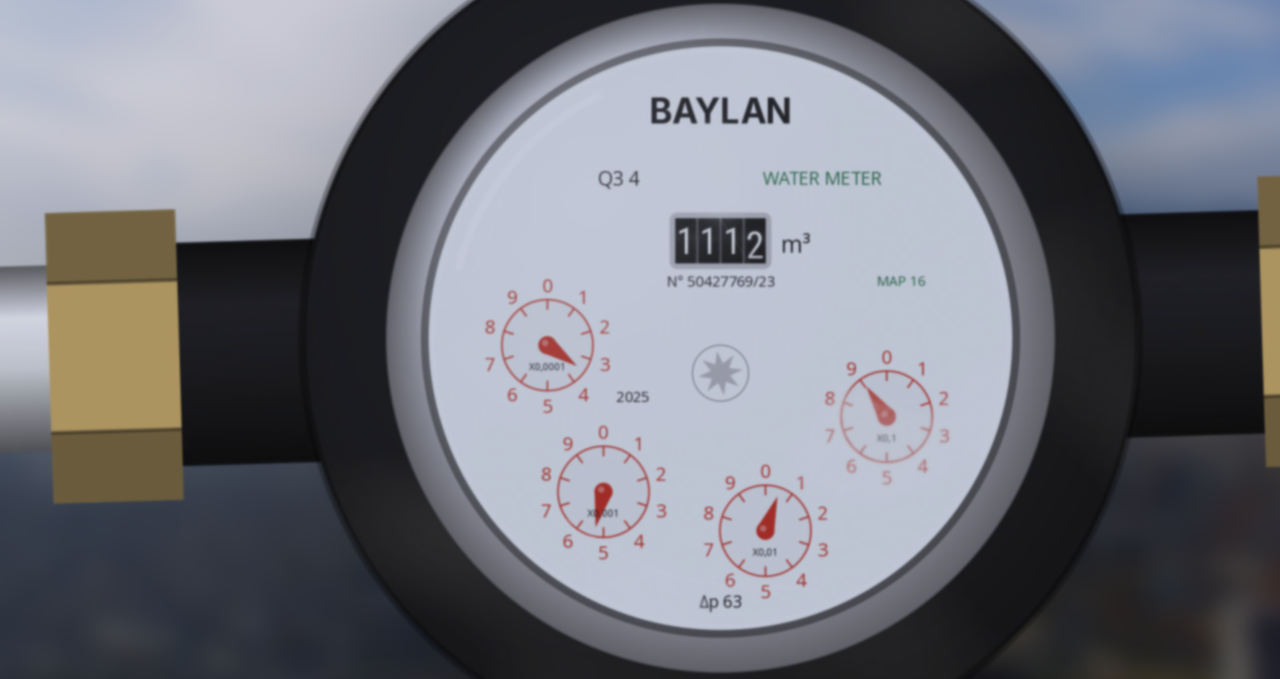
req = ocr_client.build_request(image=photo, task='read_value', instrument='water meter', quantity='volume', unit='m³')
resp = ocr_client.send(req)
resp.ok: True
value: 1111.9053 m³
